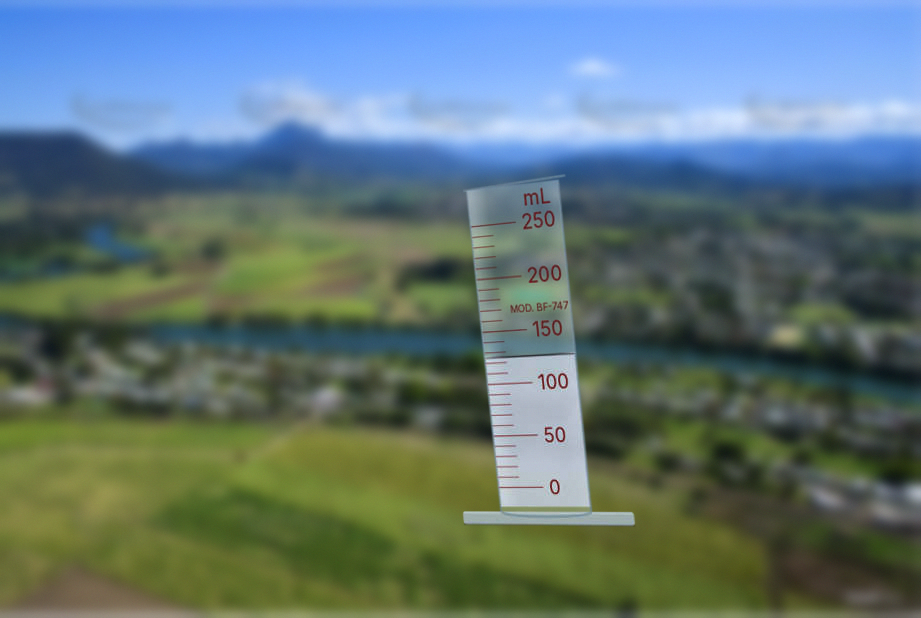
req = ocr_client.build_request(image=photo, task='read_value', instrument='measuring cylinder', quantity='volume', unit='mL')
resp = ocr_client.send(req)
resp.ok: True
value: 125 mL
